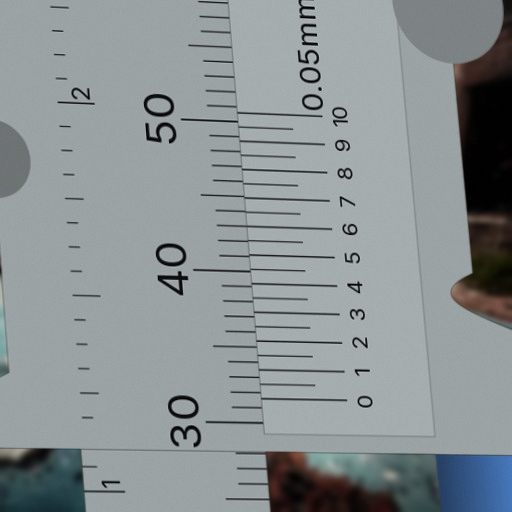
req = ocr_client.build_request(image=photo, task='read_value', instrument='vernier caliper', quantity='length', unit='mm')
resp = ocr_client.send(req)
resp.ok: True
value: 31.6 mm
